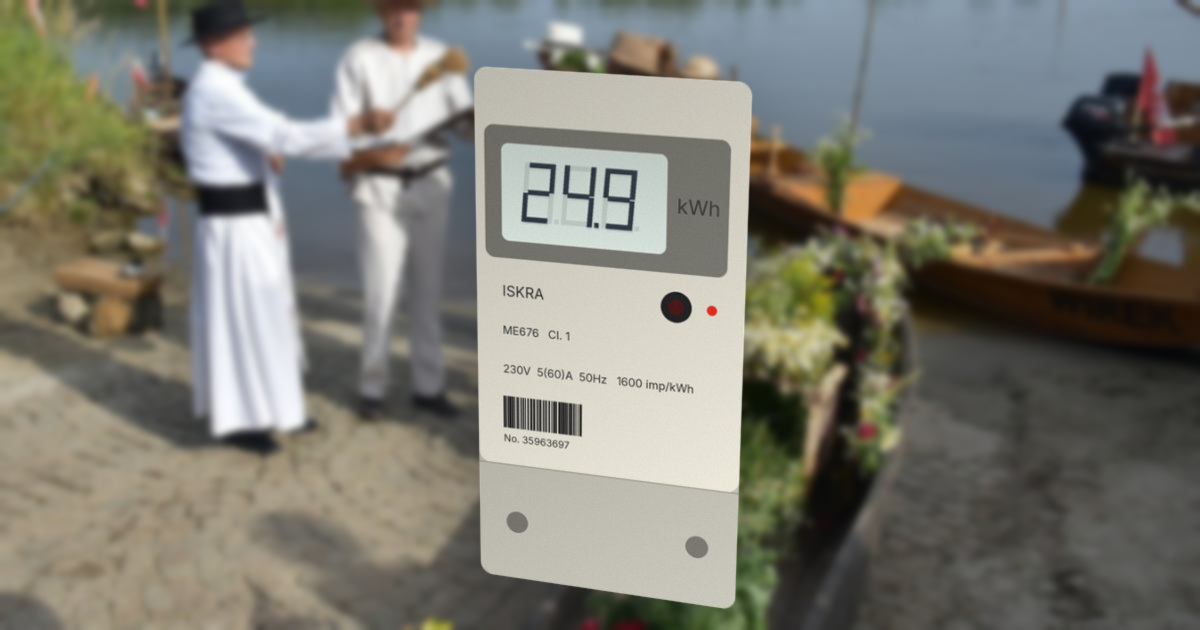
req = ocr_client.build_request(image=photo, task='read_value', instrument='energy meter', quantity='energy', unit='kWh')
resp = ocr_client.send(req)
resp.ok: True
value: 24.9 kWh
